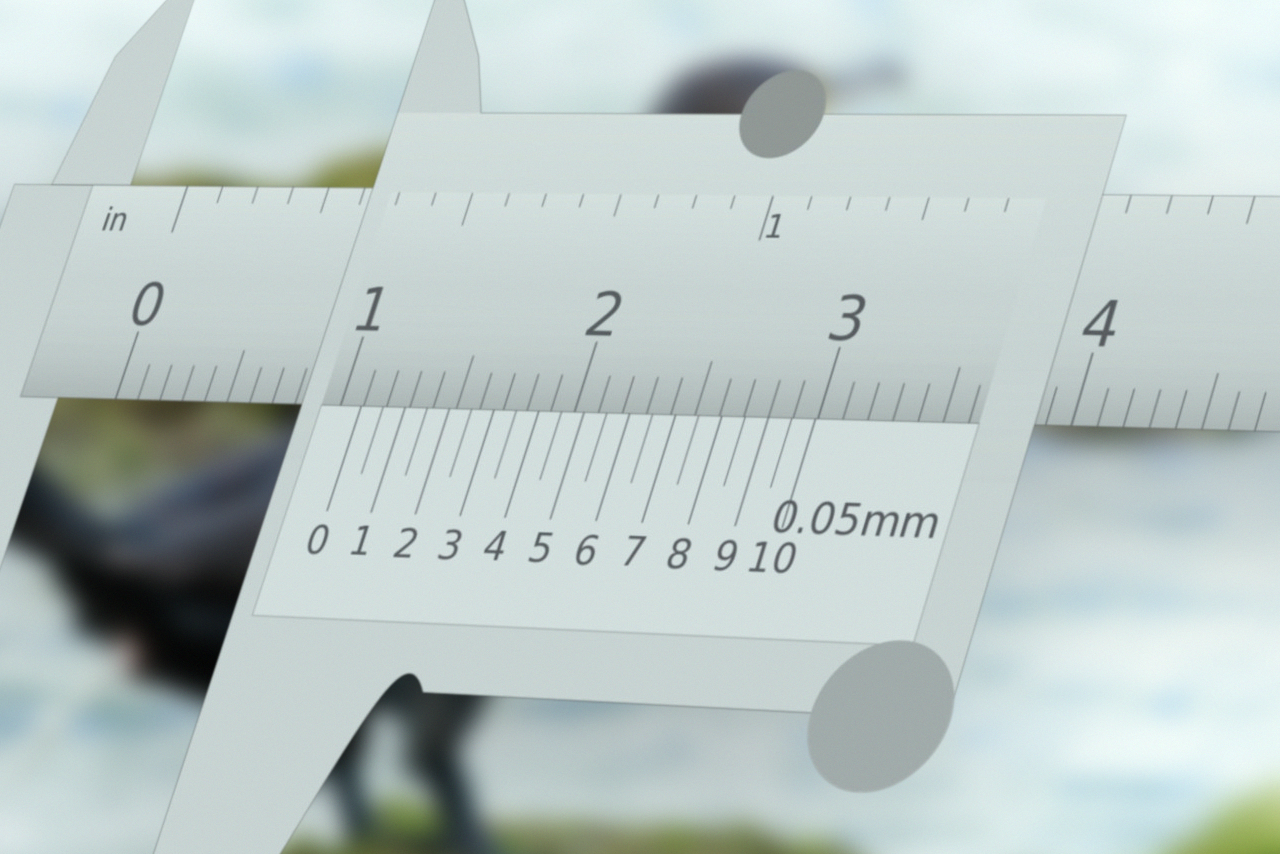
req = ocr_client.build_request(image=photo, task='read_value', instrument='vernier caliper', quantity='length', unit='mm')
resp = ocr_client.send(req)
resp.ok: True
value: 10.9 mm
